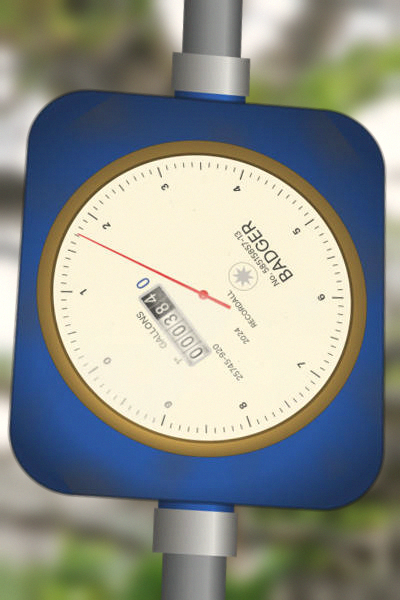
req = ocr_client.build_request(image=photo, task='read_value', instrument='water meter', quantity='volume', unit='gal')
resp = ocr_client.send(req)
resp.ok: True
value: 3841.7 gal
